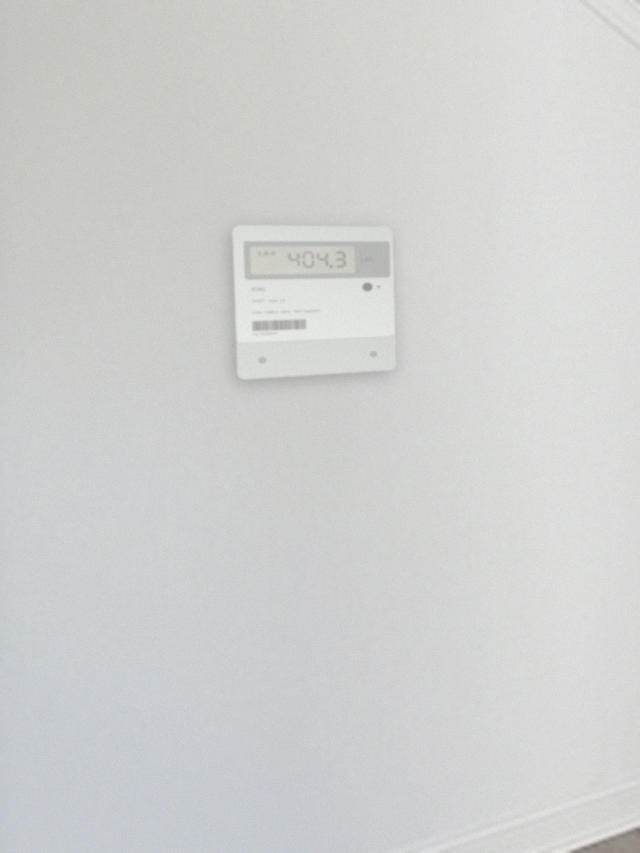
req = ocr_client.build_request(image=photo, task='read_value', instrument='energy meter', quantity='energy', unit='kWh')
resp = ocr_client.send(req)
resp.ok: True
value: 404.3 kWh
